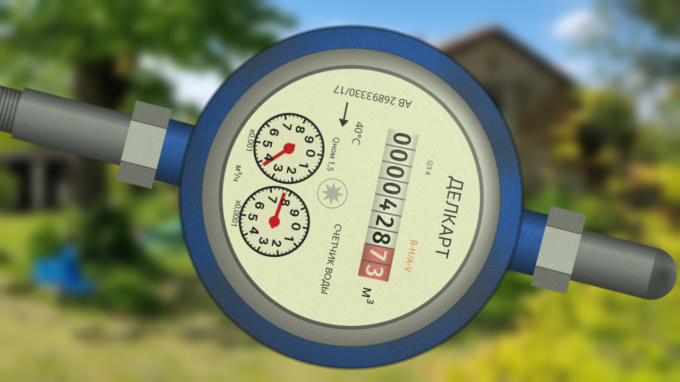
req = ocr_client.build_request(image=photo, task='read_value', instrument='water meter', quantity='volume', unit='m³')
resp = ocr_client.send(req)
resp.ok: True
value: 428.7337 m³
